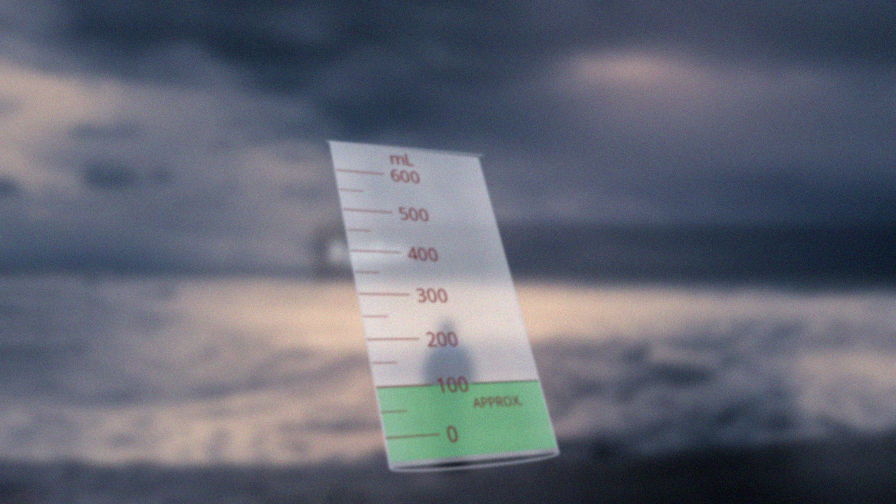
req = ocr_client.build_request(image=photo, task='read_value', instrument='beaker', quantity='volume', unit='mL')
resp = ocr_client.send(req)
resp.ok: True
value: 100 mL
